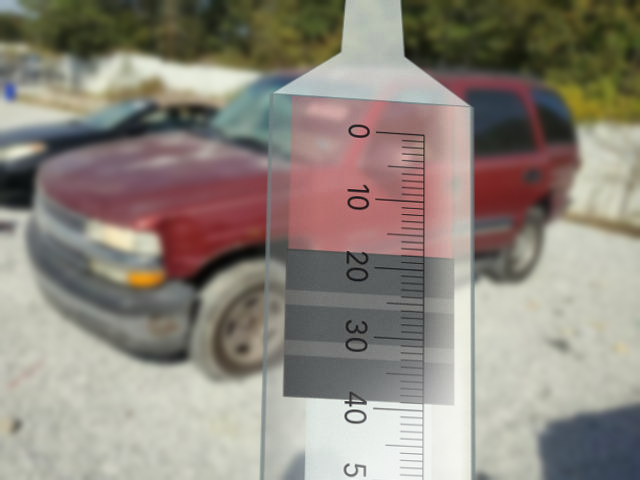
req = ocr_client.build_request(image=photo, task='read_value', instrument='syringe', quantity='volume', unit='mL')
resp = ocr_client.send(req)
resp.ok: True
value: 18 mL
